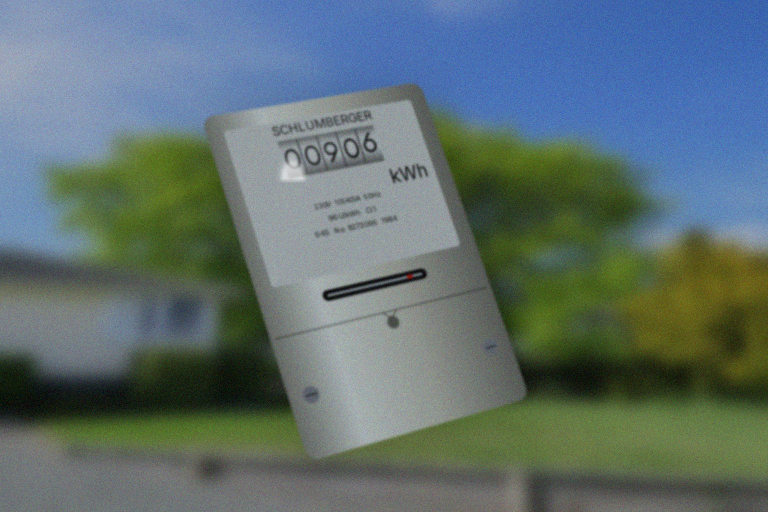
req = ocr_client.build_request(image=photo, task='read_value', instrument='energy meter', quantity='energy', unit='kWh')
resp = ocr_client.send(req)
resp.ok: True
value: 906 kWh
